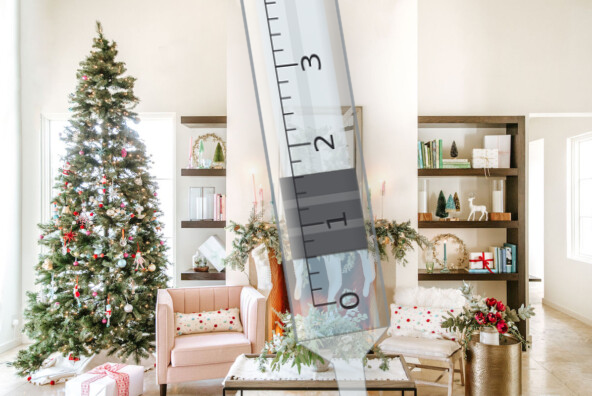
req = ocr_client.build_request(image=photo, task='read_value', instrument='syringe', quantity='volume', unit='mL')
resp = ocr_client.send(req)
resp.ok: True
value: 0.6 mL
